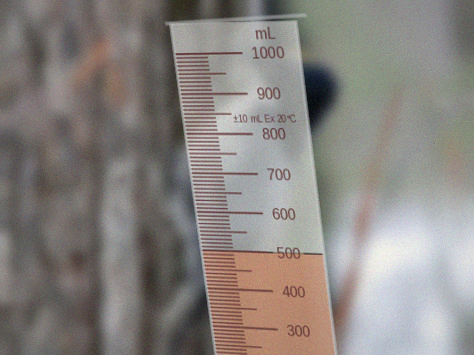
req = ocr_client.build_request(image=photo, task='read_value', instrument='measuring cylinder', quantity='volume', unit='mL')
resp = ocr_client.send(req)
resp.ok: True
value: 500 mL
